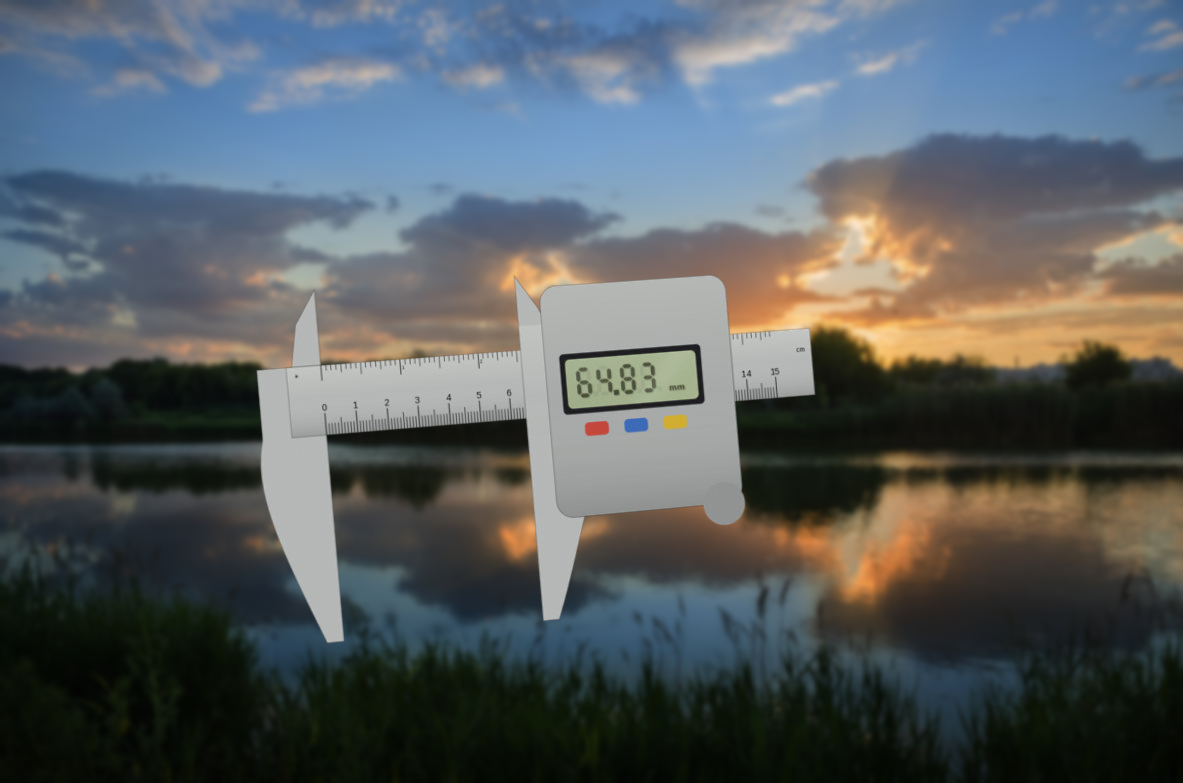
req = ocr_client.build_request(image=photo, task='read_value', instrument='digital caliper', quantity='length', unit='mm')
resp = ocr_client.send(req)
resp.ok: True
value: 64.83 mm
